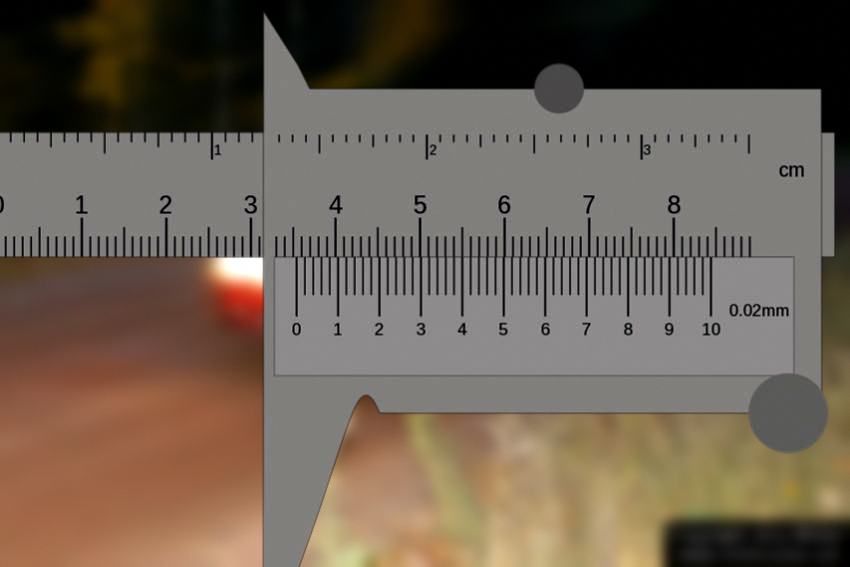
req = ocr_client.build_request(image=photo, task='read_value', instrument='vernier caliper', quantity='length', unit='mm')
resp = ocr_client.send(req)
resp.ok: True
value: 35.4 mm
